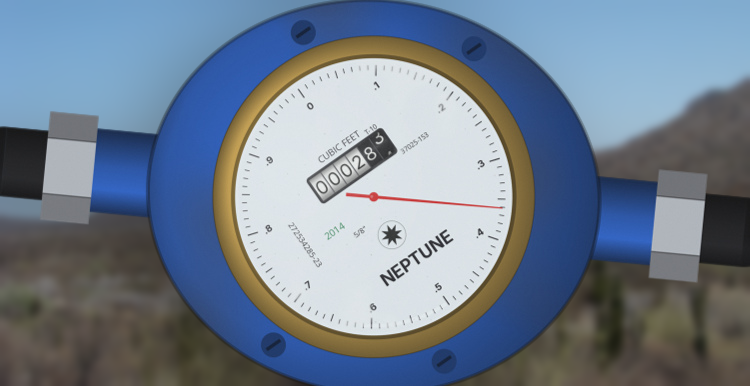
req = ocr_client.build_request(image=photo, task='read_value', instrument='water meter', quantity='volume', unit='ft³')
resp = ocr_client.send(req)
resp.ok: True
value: 283.36 ft³
